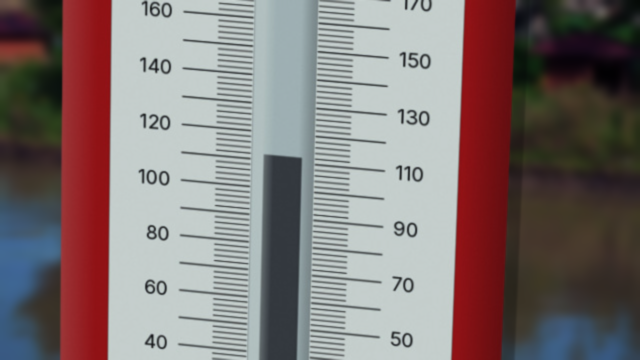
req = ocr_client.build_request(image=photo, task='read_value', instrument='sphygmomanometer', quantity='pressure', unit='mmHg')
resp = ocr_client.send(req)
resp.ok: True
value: 112 mmHg
